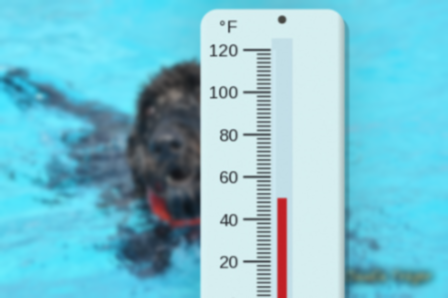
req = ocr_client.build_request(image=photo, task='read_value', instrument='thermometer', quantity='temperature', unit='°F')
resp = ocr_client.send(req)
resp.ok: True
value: 50 °F
